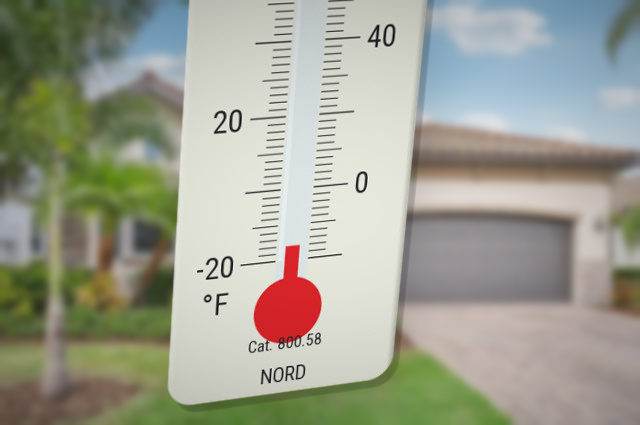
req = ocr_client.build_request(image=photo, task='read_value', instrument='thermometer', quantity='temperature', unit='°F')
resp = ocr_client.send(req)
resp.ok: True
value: -16 °F
